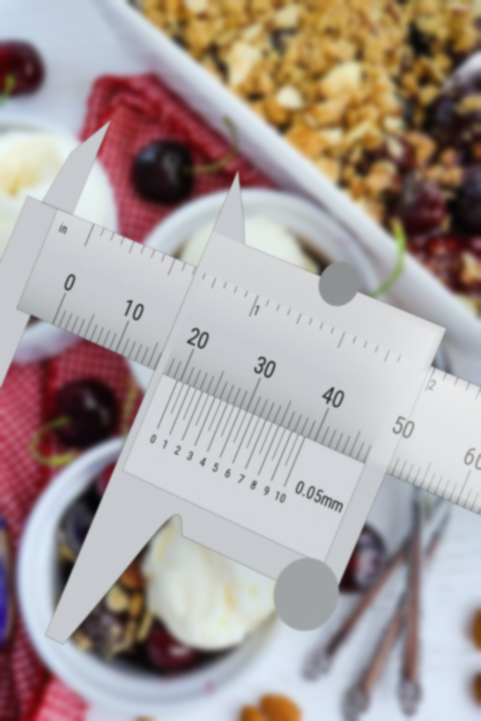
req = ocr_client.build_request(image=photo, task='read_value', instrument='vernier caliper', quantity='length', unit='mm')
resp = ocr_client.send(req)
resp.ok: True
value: 19.6 mm
